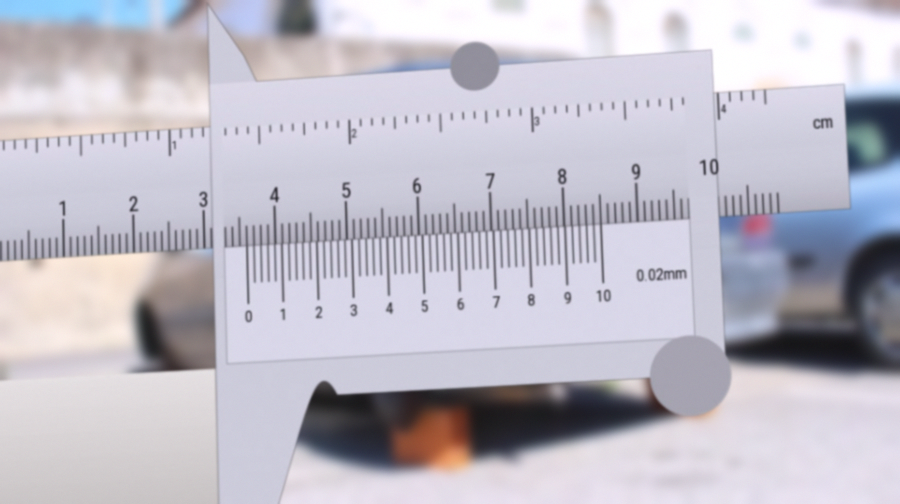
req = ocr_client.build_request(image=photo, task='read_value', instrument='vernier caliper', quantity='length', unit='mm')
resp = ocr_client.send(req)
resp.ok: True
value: 36.0 mm
